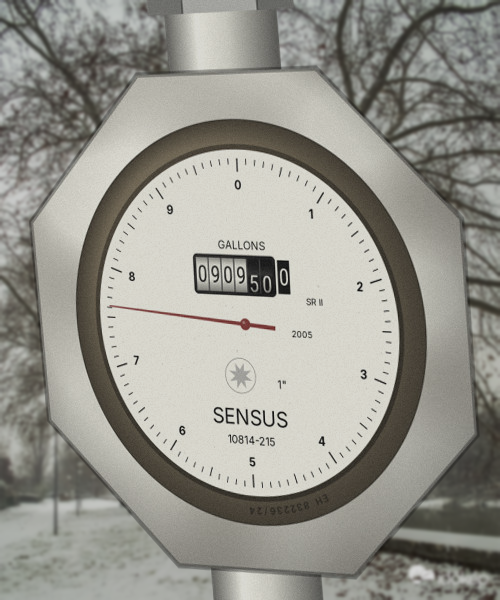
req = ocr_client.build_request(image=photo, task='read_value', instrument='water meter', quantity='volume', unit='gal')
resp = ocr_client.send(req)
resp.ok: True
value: 909497.6 gal
